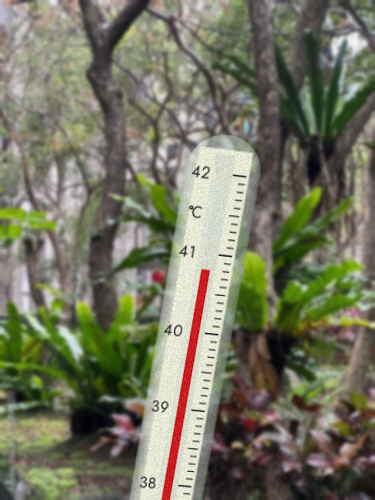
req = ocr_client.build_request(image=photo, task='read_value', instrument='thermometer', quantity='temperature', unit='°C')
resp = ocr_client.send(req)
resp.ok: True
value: 40.8 °C
